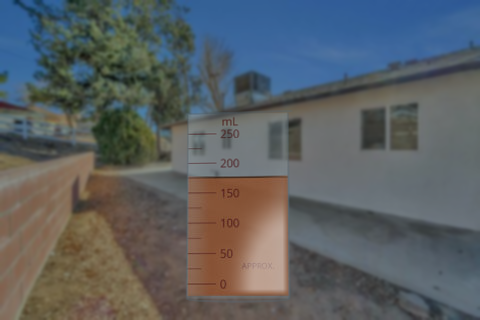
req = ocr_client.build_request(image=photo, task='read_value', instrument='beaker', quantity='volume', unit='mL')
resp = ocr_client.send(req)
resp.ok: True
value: 175 mL
